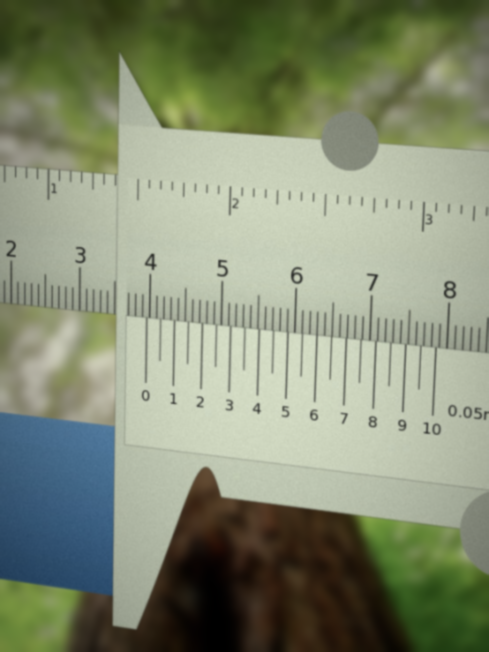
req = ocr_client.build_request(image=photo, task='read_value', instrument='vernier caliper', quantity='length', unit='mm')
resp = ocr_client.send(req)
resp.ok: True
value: 39.6 mm
